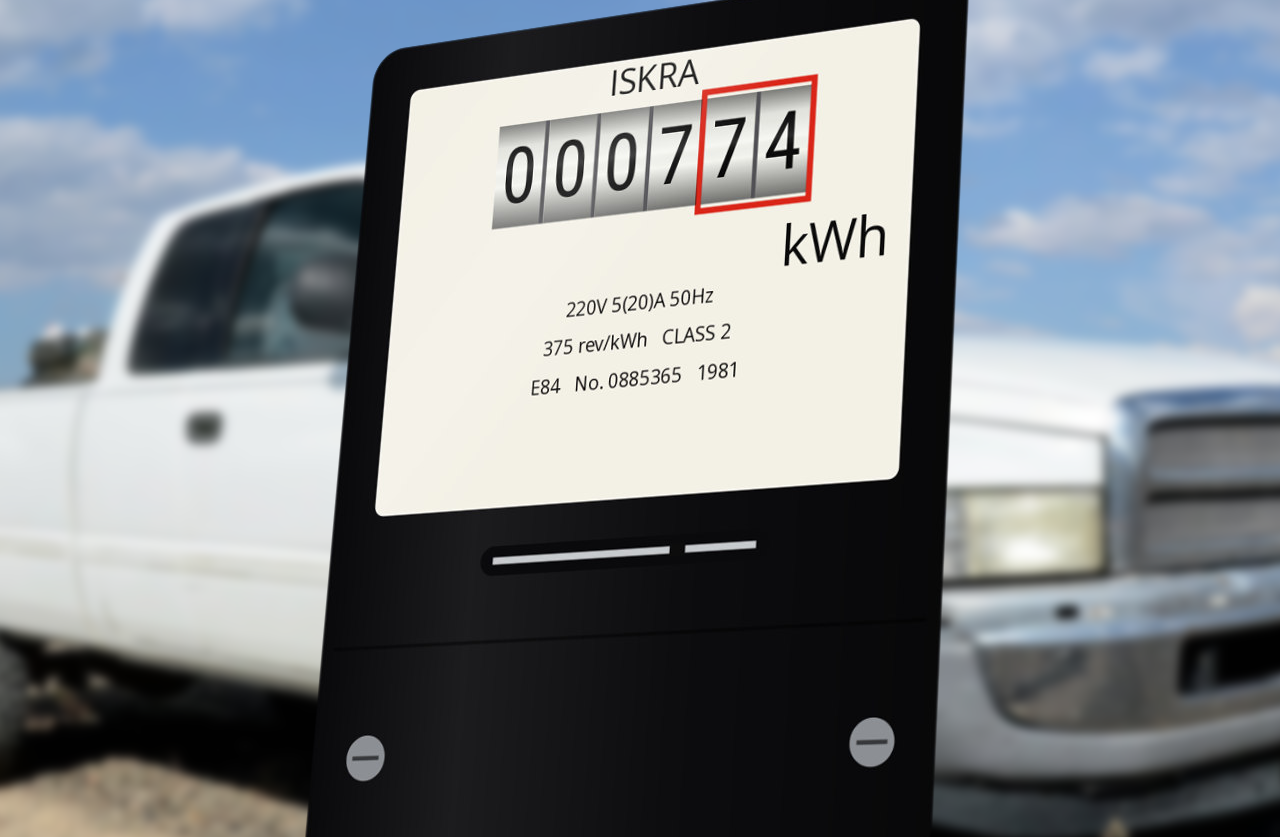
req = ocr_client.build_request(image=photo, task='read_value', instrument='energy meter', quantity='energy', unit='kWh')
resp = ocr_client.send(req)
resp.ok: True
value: 7.74 kWh
